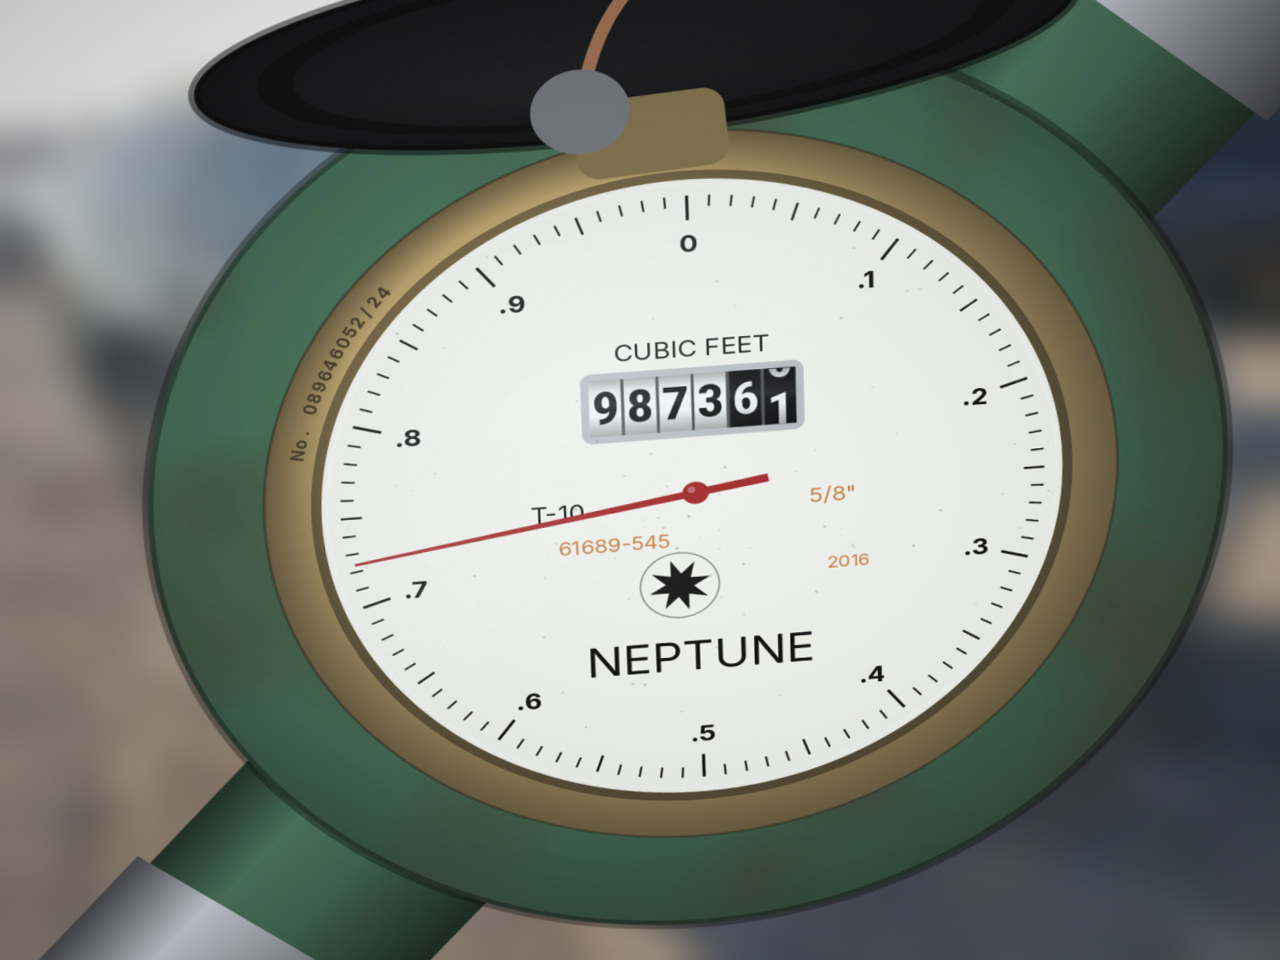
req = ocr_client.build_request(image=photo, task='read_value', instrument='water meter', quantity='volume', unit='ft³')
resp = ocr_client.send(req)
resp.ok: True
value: 987360.72 ft³
